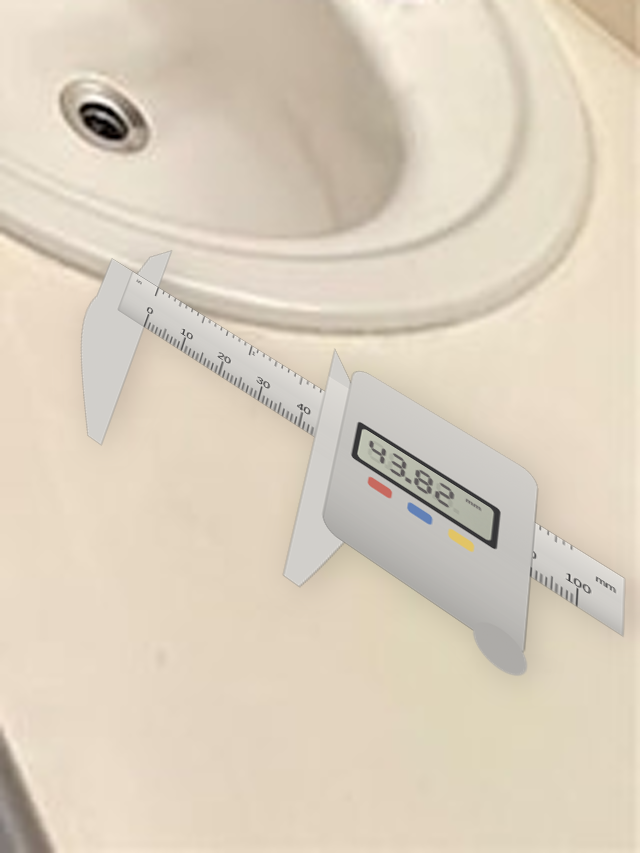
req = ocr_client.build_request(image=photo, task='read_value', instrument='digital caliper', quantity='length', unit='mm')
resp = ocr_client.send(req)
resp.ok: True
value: 43.82 mm
